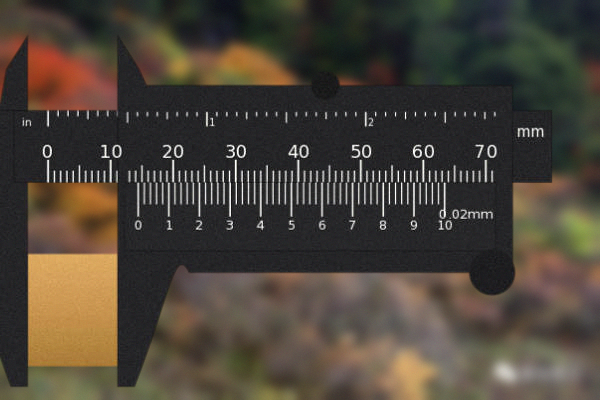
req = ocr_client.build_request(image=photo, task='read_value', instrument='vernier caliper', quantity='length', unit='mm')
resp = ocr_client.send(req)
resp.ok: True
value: 14.4 mm
